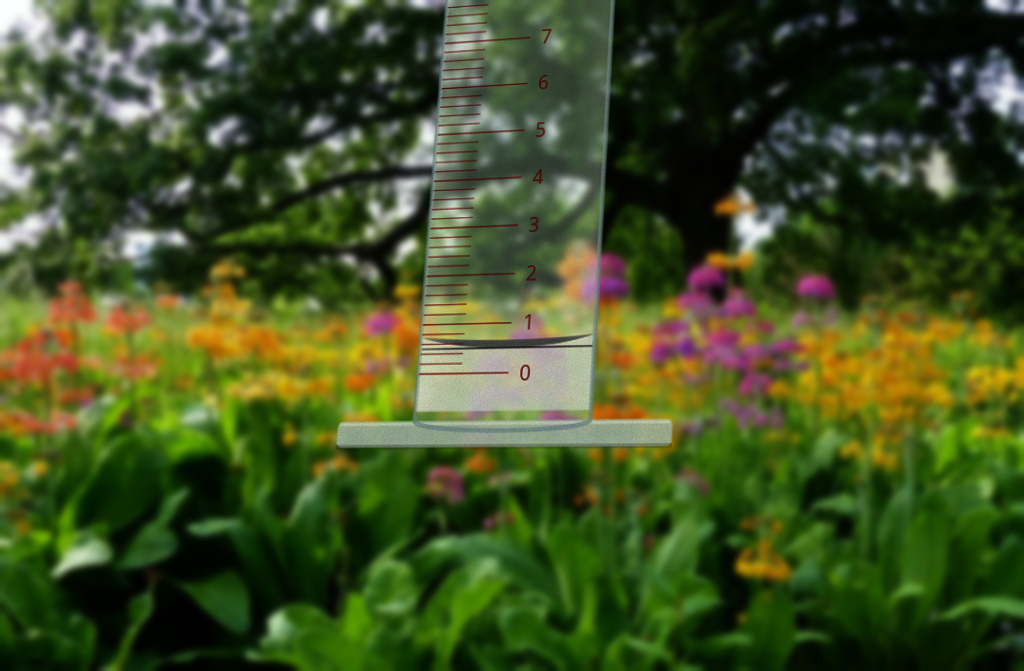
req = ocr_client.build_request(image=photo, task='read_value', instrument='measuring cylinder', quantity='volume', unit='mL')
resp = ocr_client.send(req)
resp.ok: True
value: 0.5 mL
